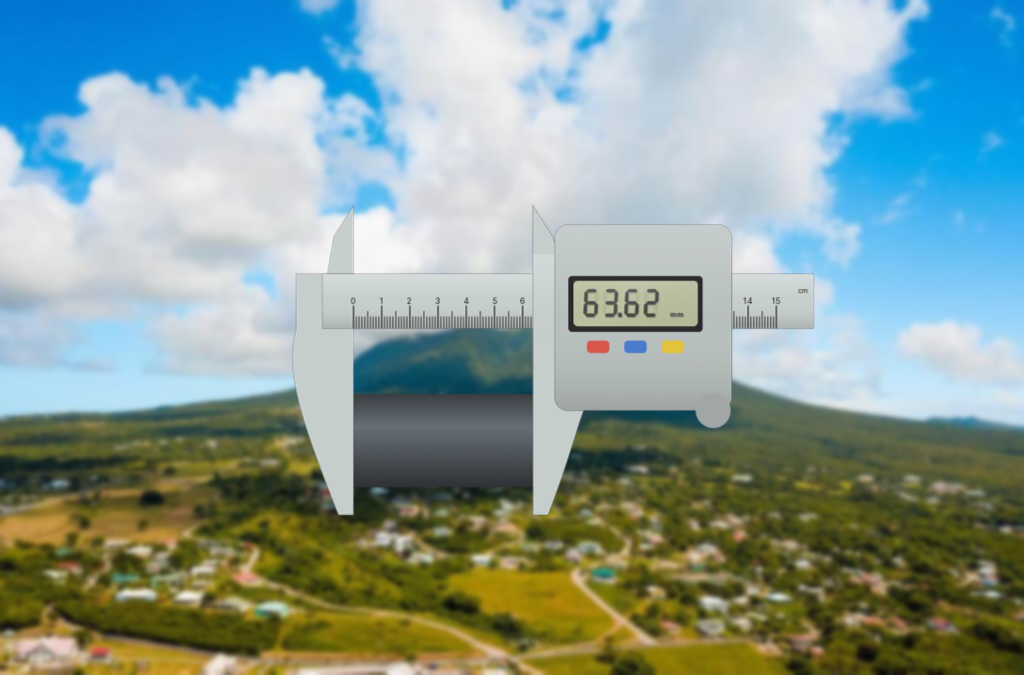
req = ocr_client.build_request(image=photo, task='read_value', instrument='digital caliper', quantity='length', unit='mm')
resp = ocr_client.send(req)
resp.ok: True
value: 63.62 mm
